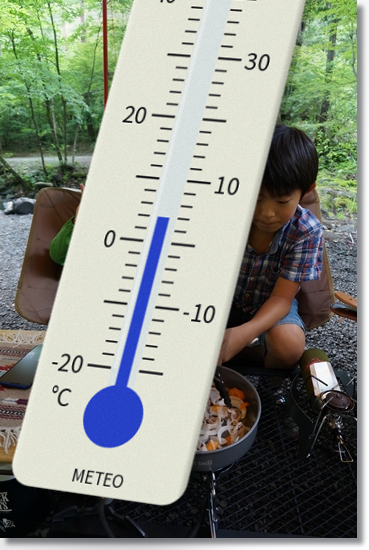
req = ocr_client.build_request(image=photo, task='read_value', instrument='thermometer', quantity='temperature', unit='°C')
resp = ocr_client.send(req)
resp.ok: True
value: 4 °C
